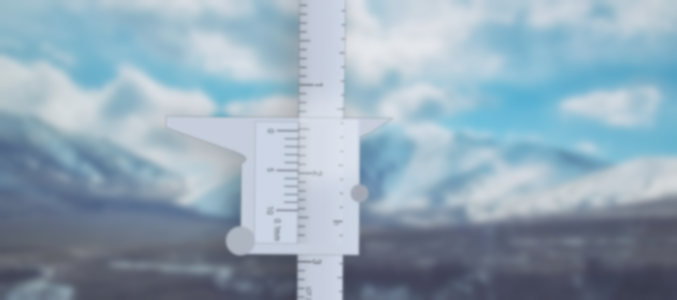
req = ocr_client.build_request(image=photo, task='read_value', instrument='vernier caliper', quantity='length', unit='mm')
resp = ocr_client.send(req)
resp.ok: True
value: 15.2 mm
